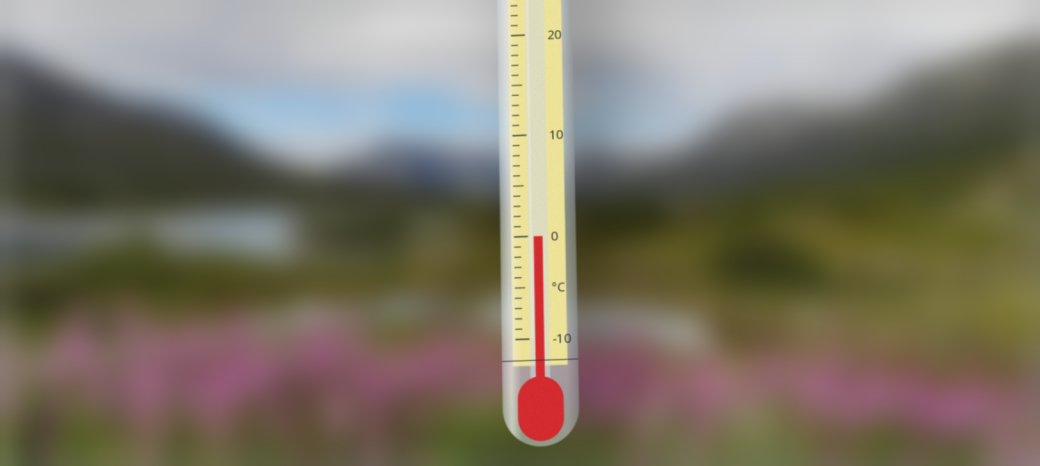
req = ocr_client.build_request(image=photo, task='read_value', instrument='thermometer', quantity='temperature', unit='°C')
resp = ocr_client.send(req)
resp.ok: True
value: 0 °C
